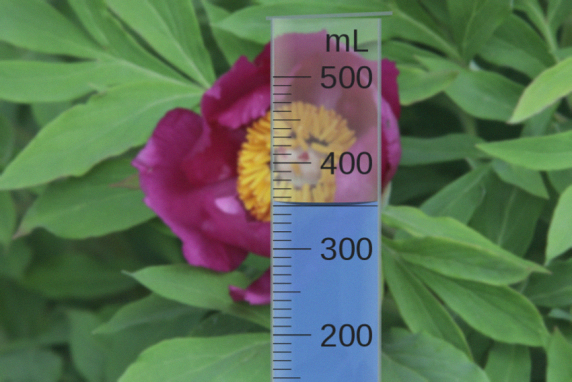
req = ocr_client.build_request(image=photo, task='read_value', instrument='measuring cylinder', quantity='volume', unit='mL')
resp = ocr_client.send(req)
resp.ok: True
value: 350 mL
